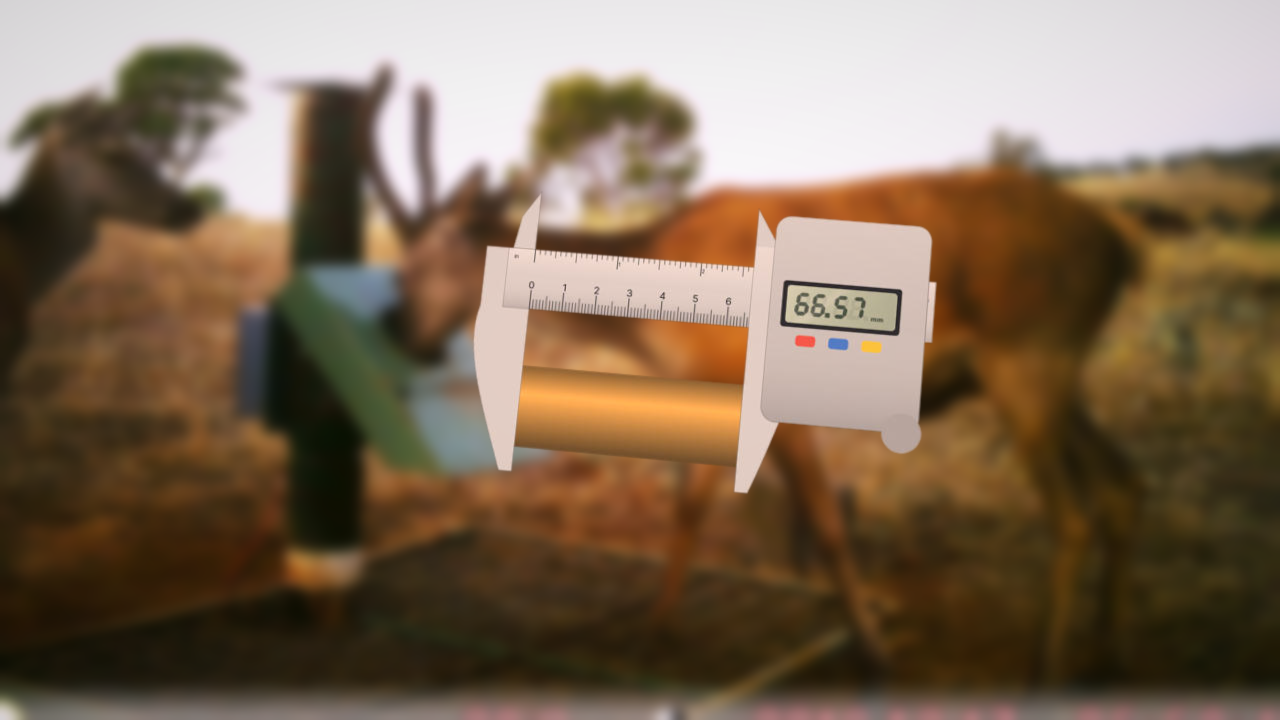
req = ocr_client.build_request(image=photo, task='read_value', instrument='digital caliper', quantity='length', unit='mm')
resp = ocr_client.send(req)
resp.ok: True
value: 66.57 mm
